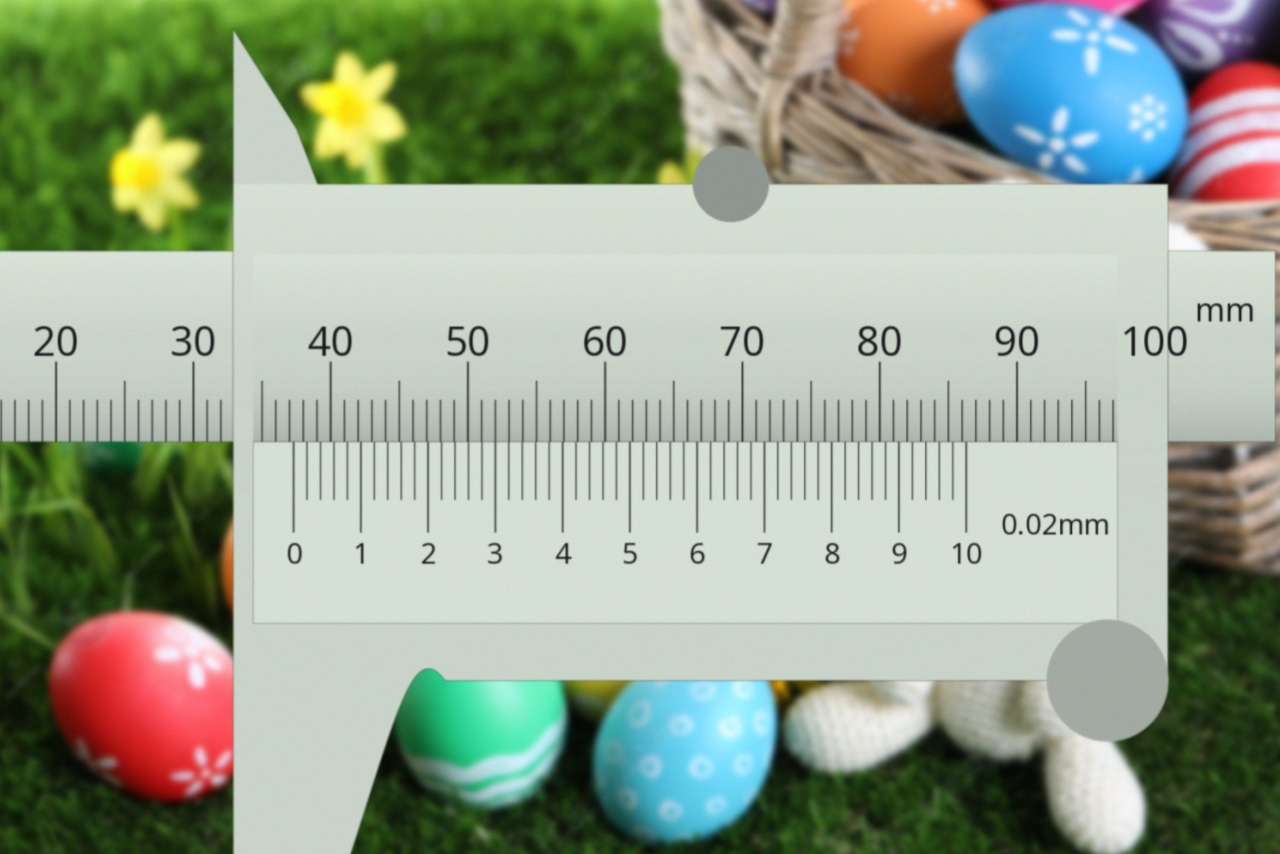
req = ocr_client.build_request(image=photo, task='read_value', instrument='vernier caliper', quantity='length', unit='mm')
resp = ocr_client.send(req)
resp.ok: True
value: 37.3 mm
